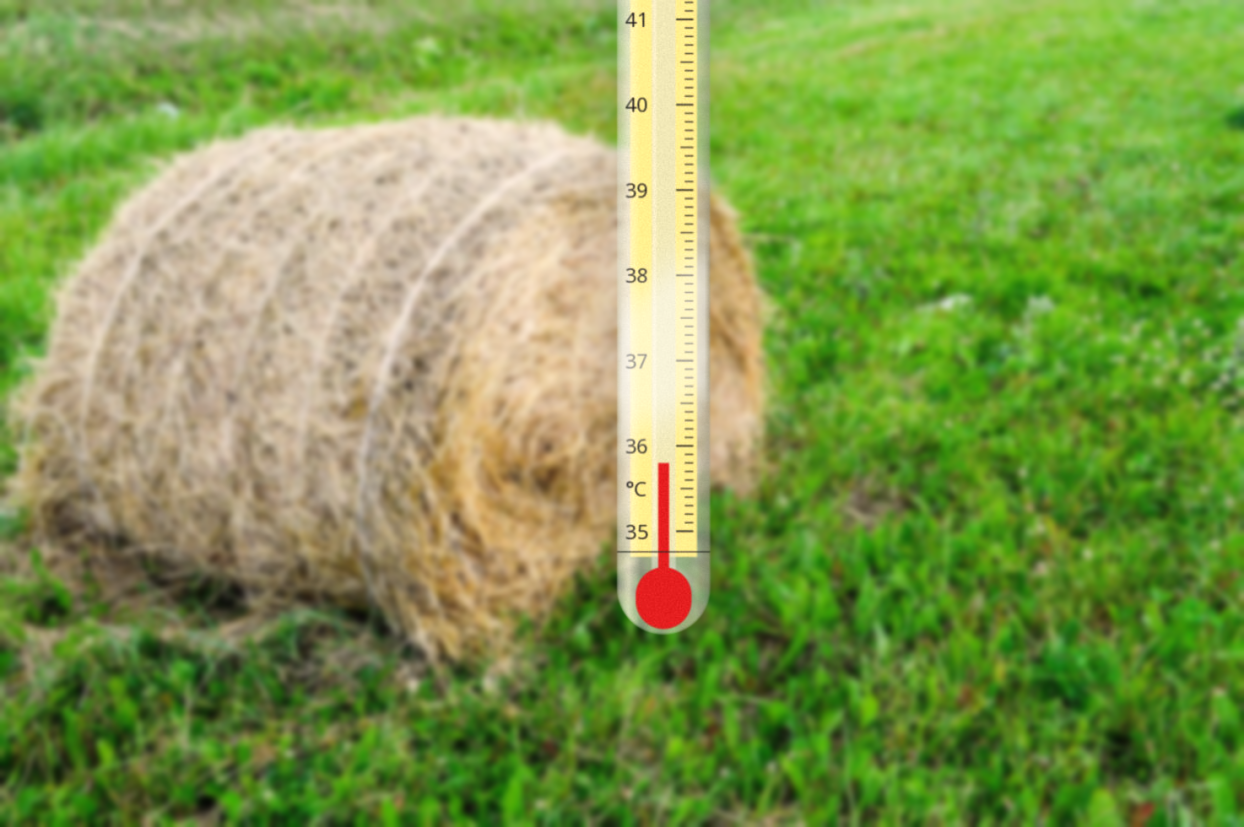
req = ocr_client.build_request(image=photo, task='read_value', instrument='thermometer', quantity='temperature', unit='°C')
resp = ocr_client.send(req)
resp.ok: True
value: 35.8 °C
